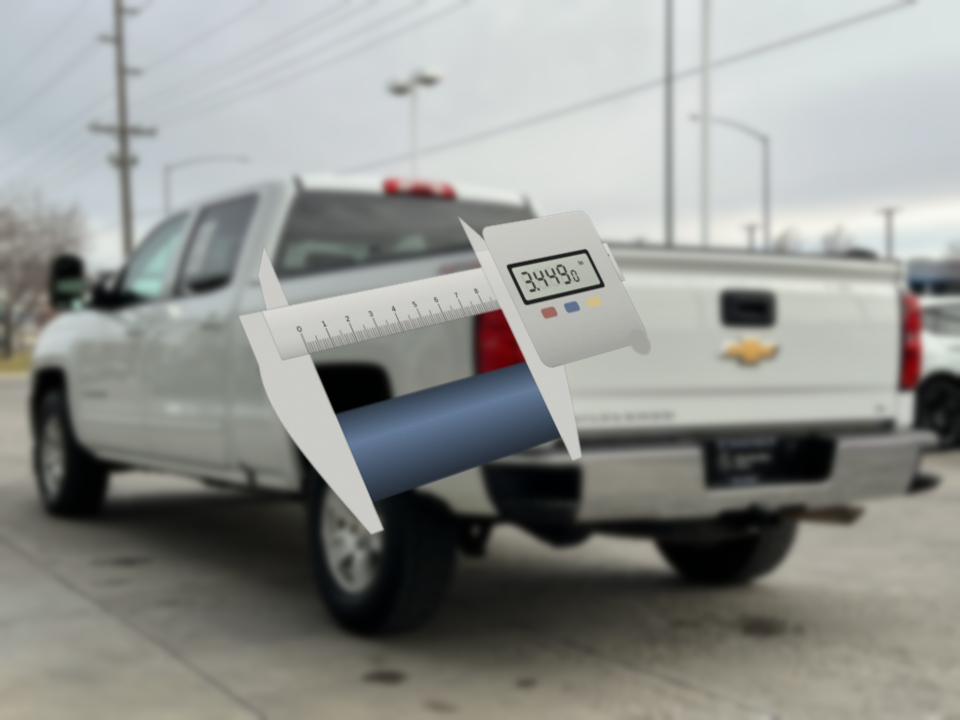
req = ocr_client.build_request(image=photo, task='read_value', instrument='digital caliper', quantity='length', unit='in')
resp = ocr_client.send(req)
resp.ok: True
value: 3.4490 in
